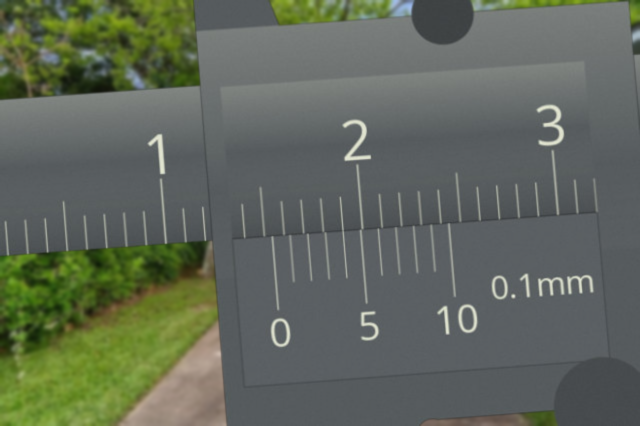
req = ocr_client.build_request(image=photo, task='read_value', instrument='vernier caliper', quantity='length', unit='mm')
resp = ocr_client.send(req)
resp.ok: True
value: 15.4 mm
